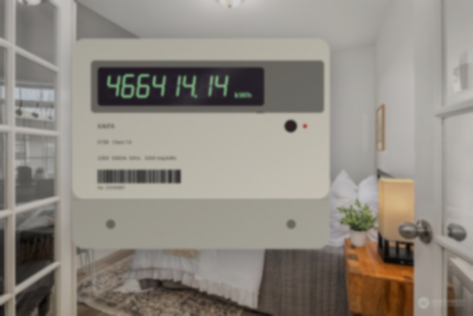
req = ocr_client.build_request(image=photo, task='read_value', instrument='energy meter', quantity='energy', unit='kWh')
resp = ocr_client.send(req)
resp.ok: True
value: 466414.14 kWh
